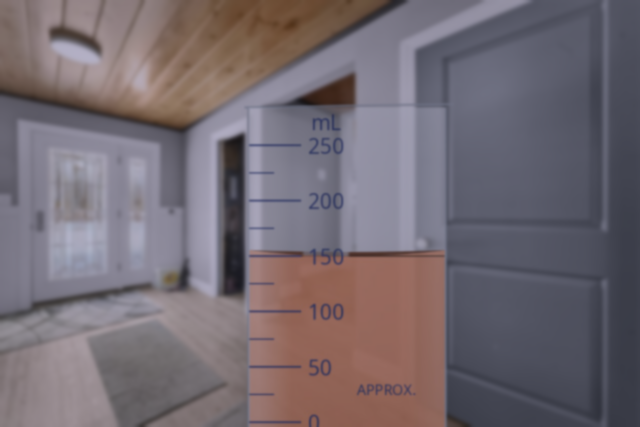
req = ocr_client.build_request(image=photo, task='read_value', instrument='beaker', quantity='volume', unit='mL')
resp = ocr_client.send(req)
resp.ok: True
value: 150 mL
